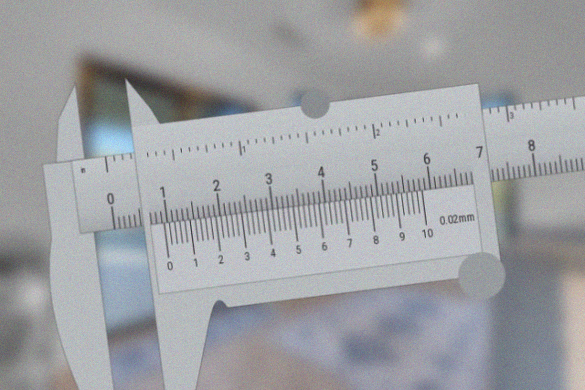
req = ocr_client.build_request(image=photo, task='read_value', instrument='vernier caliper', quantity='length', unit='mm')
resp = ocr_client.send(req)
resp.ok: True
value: 9.4 mm
